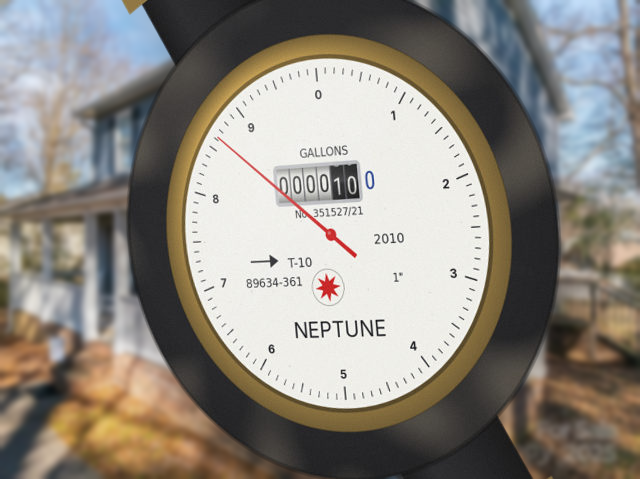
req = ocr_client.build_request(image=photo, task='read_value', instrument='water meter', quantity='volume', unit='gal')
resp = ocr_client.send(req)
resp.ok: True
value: 98.6 gal
